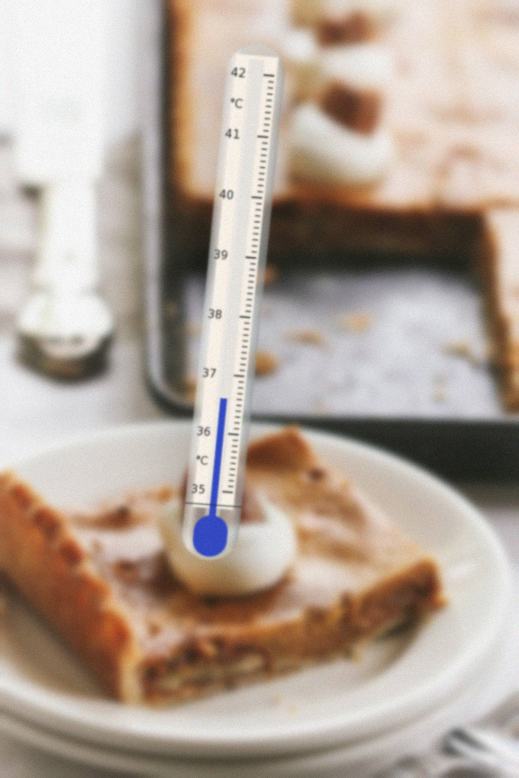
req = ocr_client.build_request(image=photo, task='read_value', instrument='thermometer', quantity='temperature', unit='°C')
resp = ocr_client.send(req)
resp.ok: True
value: 36.6 °C
